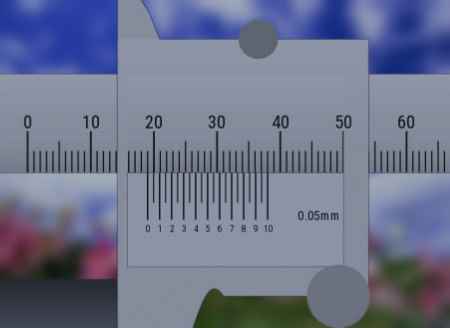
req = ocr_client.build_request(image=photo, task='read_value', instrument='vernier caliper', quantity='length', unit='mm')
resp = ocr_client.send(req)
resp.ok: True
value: 19.0 mm
